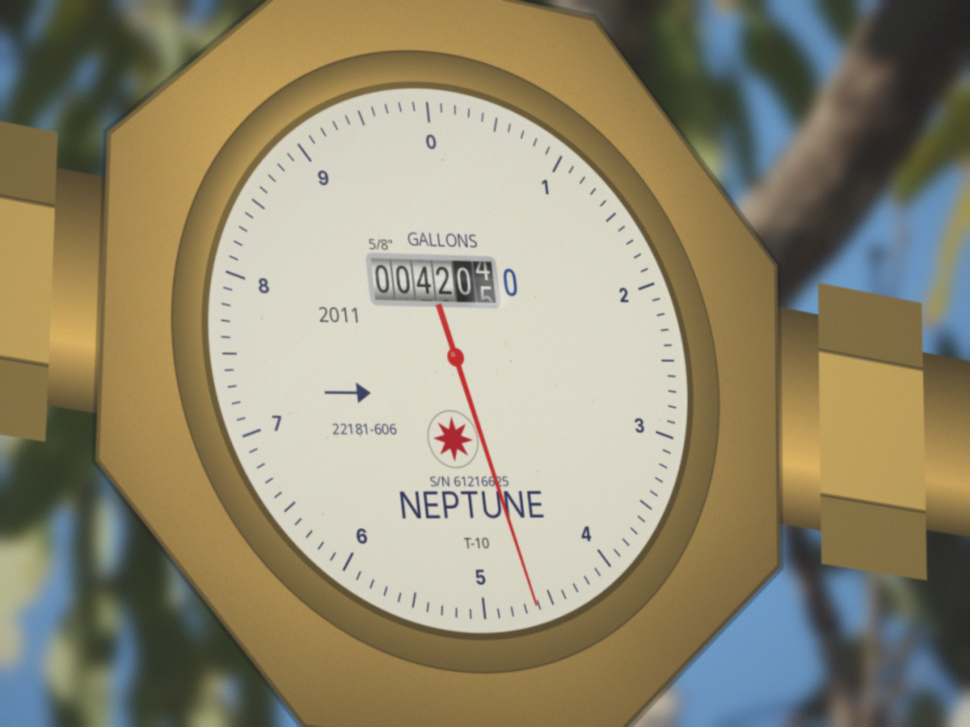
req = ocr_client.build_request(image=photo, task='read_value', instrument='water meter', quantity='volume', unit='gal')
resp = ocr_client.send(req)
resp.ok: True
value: 42044.6 gal
